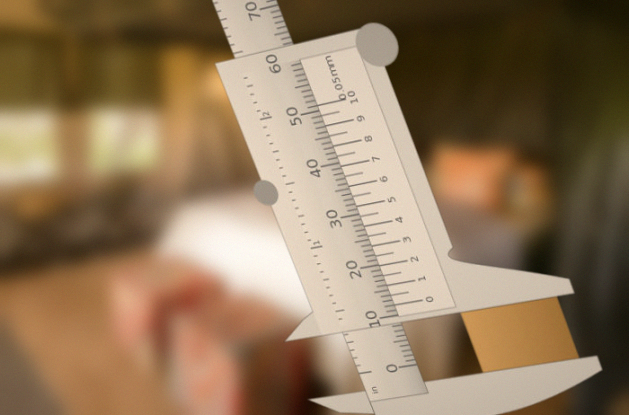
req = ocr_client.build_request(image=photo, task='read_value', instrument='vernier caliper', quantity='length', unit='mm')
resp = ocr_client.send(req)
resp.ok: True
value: 12.0 mm
